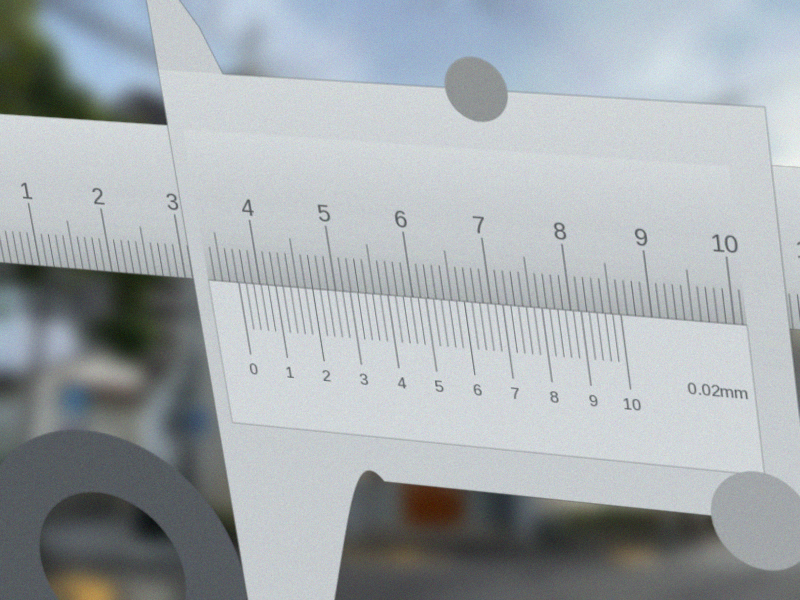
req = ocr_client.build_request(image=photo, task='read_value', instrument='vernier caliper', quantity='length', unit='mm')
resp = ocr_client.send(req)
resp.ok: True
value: 37.2 mm
